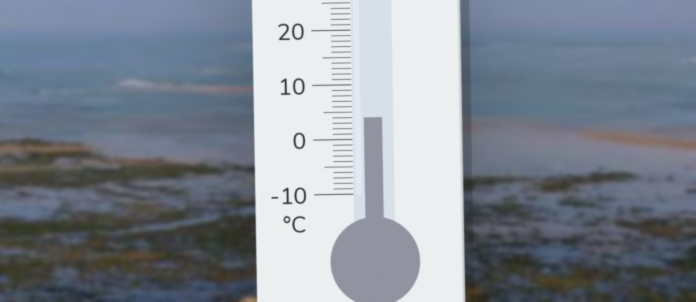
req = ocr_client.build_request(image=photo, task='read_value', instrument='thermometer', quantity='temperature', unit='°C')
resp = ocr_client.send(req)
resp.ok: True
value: 4 °C
